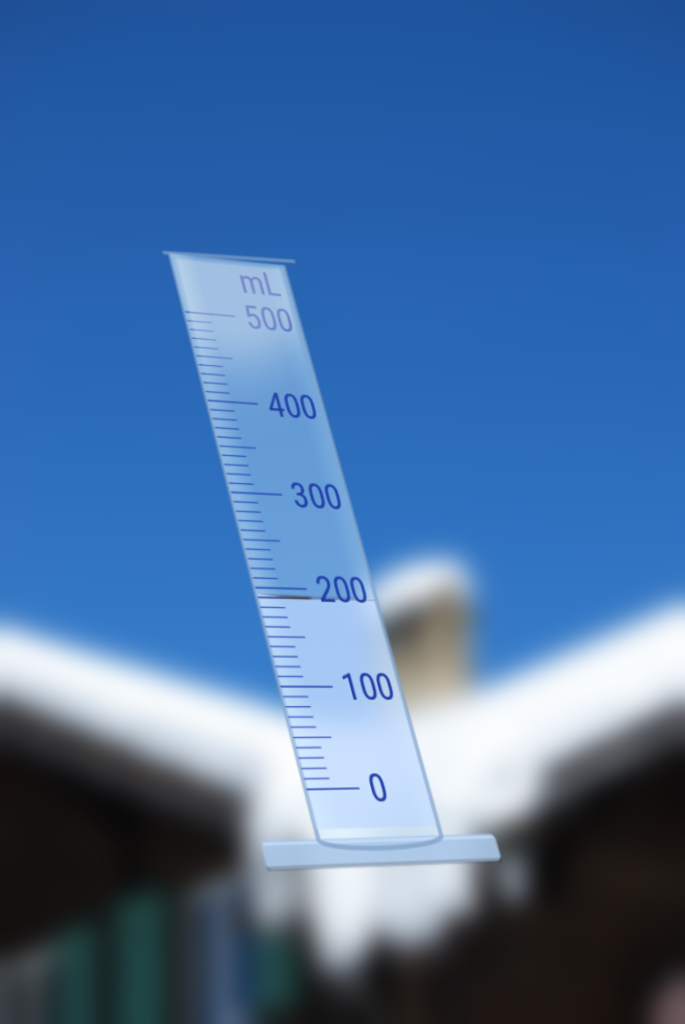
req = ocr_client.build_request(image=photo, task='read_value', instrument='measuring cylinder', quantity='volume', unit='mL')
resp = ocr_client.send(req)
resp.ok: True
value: 190 mL
